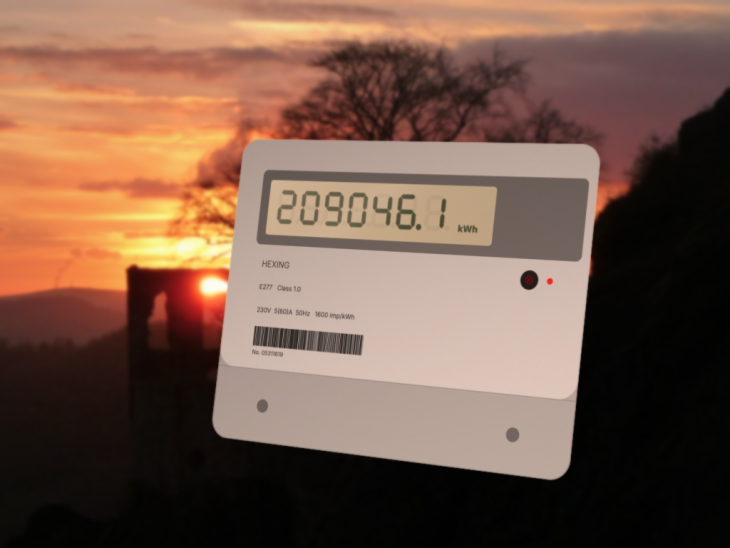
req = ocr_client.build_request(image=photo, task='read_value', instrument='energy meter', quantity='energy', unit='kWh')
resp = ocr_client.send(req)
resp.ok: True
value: 209046.1 kWh
